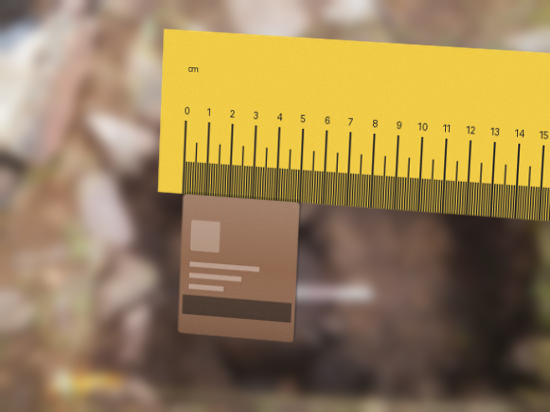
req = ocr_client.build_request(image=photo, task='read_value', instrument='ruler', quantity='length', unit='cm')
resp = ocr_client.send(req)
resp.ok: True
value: 5 cm
